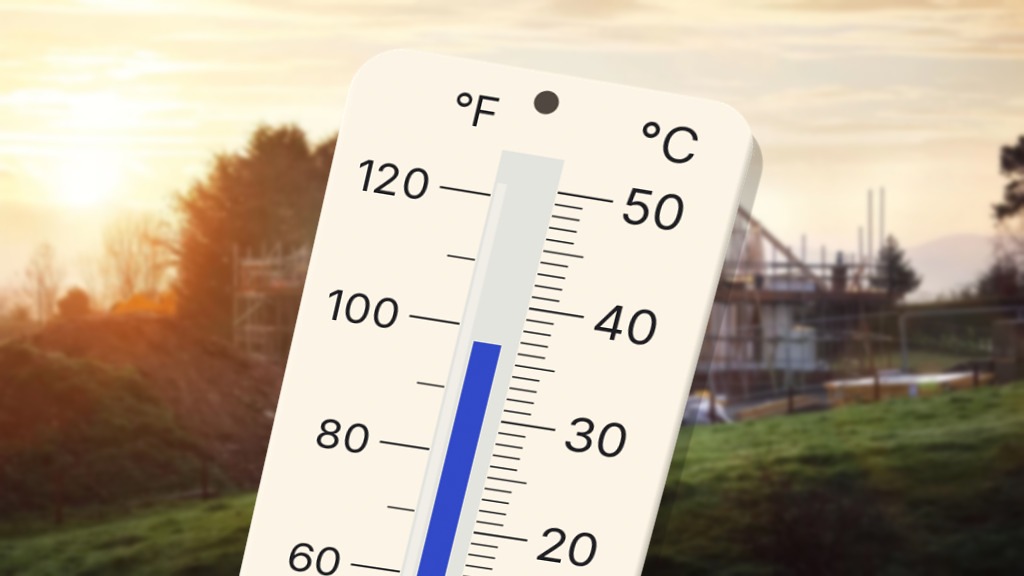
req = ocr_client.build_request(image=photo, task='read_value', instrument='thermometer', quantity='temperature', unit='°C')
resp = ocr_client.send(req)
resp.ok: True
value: 36.5 °C
